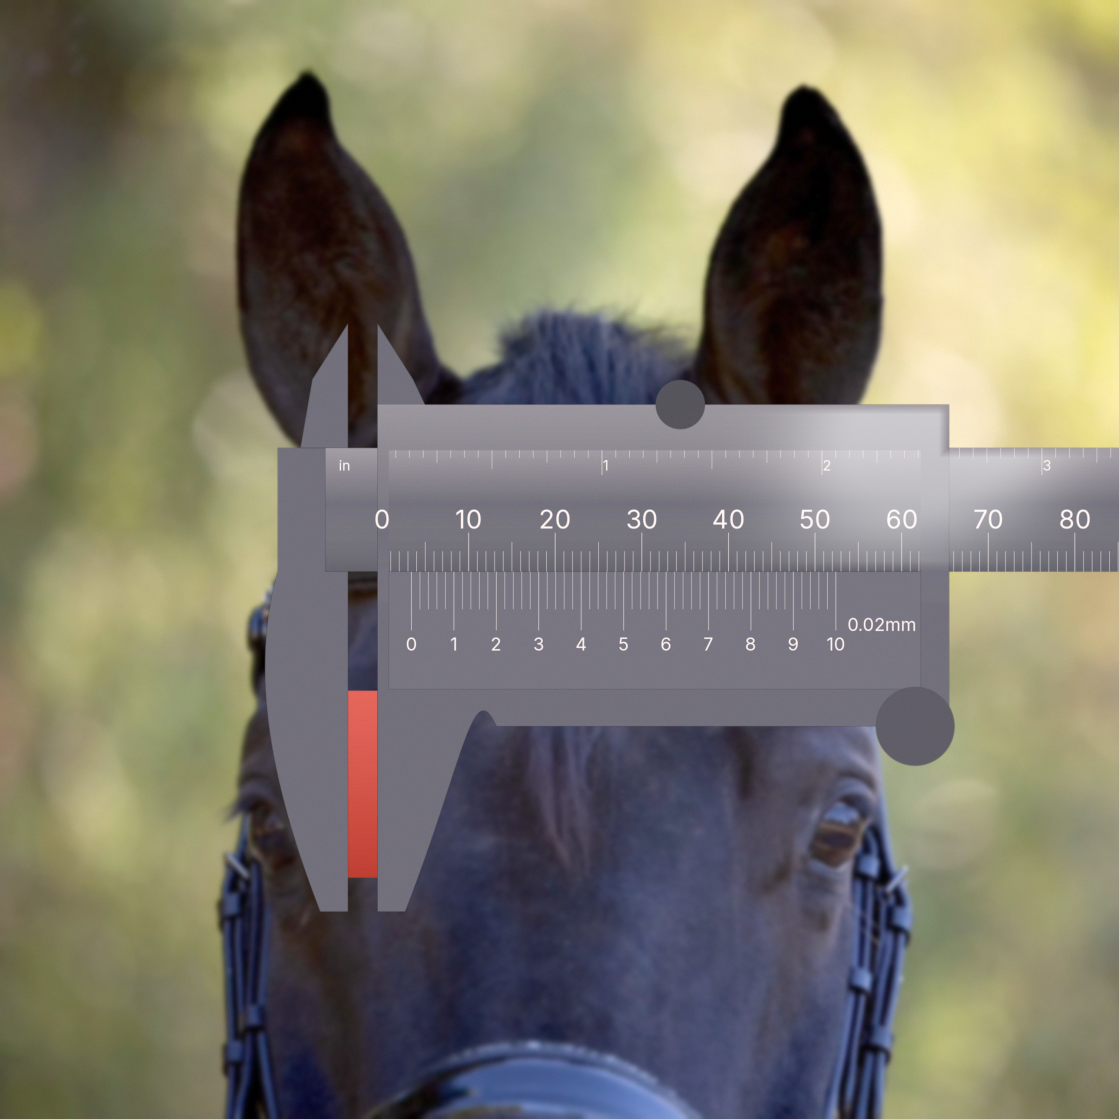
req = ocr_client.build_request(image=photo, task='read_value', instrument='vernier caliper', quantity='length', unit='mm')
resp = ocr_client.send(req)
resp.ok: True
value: 3.4 mm
